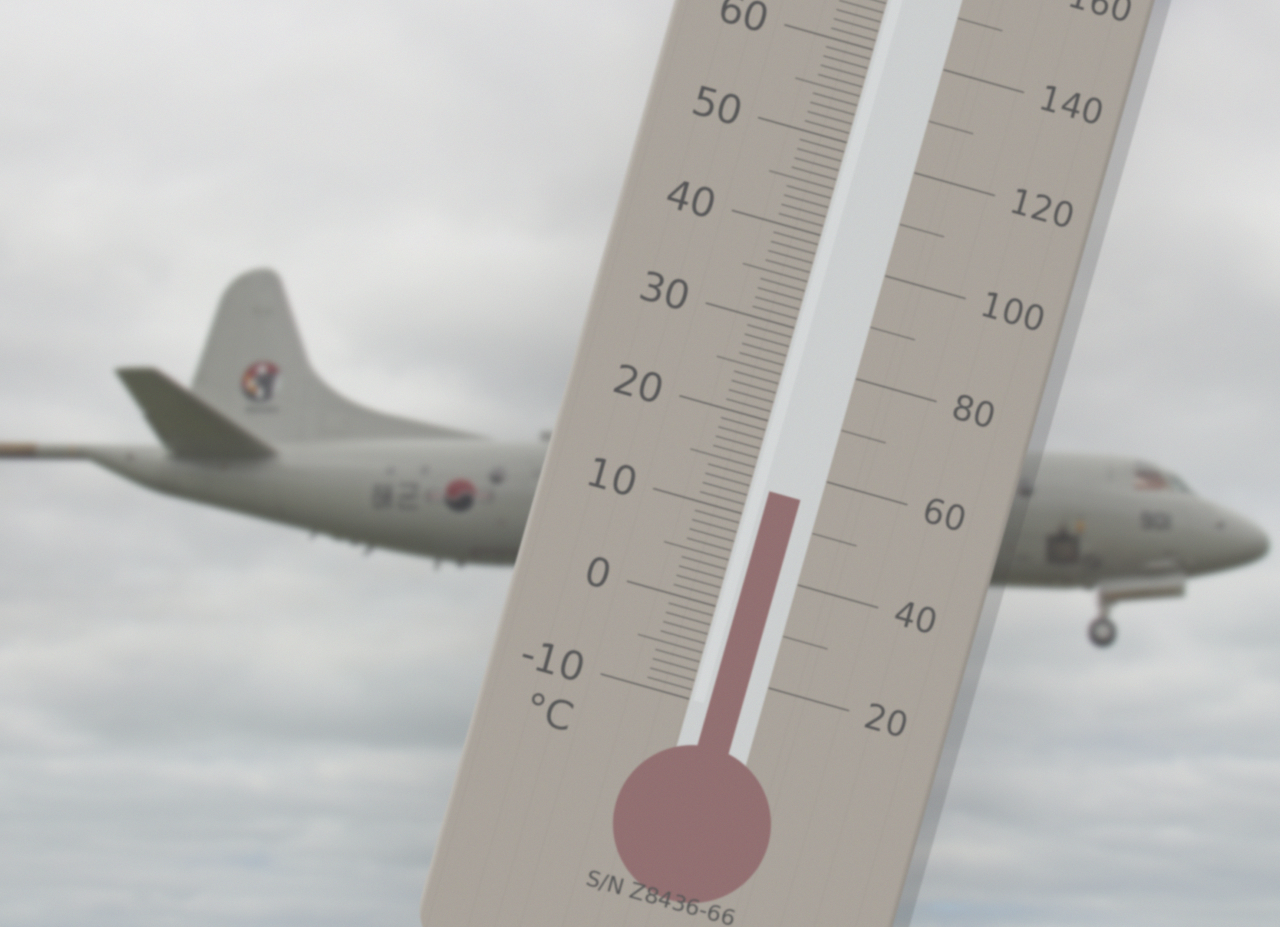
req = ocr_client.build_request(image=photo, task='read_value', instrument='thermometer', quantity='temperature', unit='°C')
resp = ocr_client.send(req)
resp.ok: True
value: 13 °C
